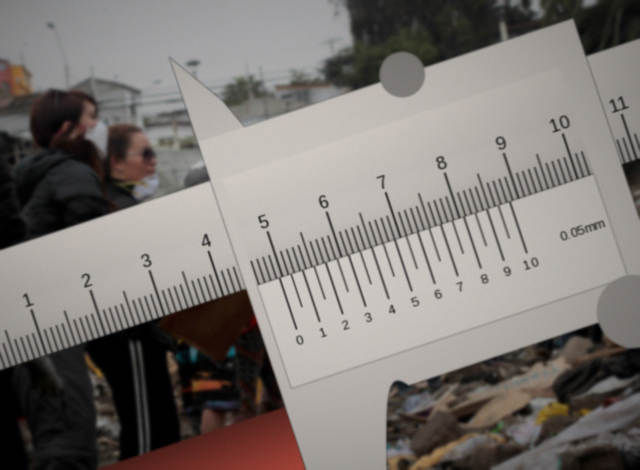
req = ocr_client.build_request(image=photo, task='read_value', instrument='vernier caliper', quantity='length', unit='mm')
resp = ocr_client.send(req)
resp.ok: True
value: 49.5 mm
